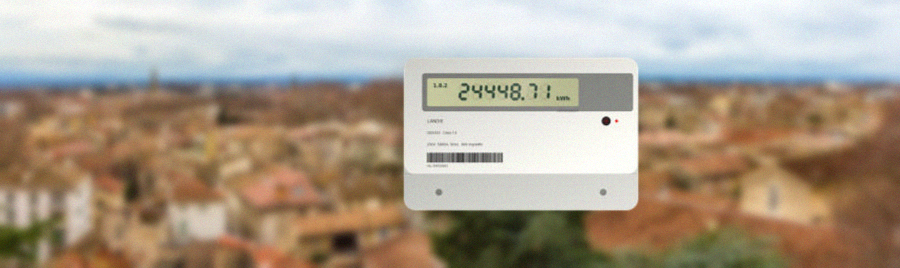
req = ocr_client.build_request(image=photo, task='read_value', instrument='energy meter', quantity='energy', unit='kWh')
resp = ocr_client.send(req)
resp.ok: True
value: 24448.71 kWh
